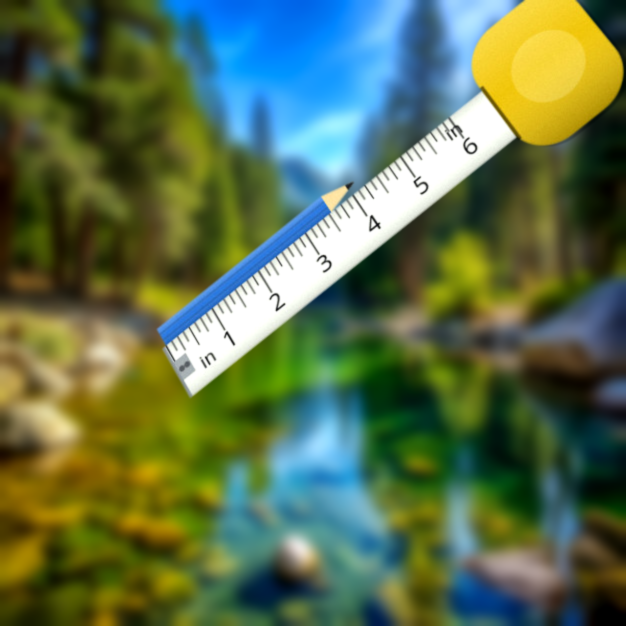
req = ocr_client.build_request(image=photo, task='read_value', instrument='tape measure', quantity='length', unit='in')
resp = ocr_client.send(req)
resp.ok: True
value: 4.125 in
